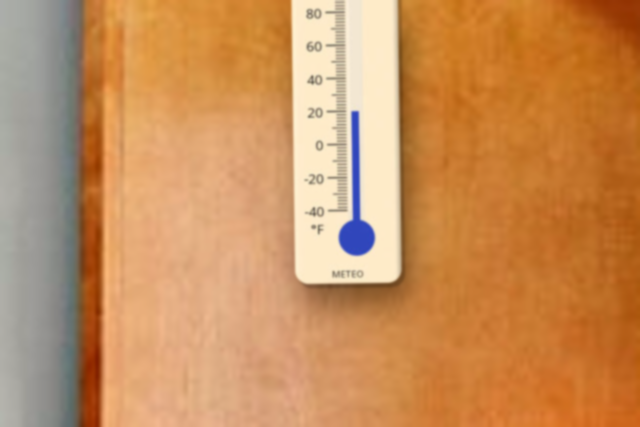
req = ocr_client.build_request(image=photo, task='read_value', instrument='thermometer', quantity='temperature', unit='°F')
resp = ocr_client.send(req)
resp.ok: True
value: 20 °F
